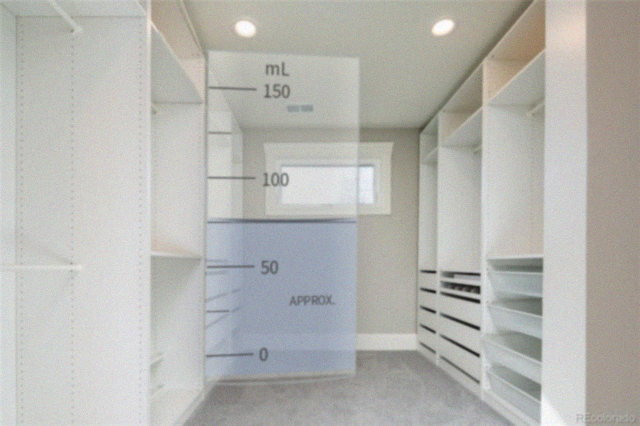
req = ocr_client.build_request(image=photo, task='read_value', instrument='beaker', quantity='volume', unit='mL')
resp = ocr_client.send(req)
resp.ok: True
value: 75 mL
